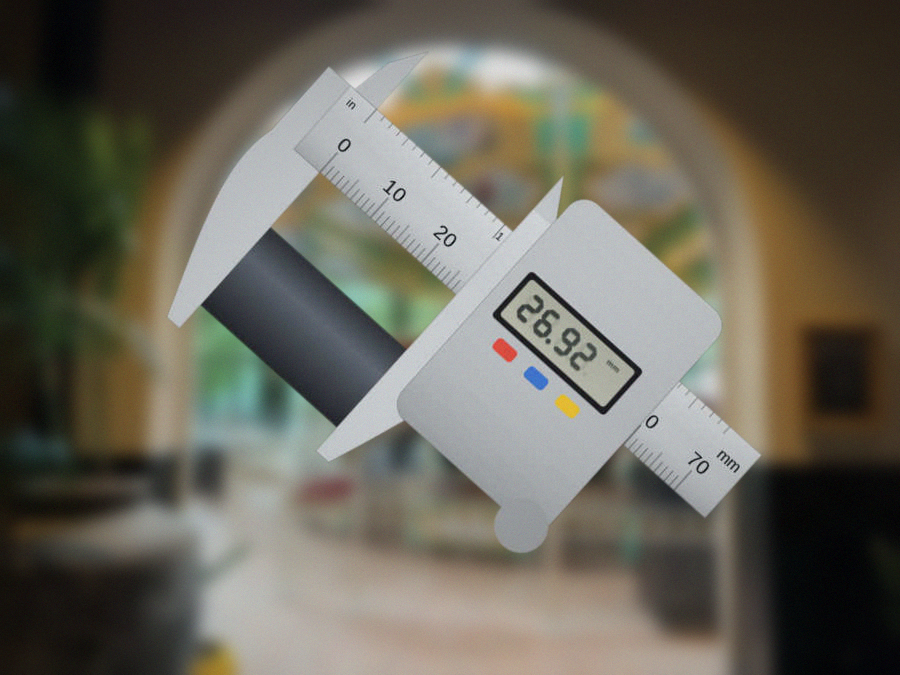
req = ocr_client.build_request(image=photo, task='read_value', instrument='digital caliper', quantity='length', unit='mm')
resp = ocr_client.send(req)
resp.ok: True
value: 26.92 mm
